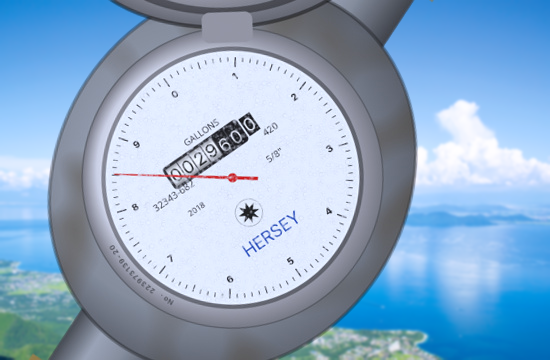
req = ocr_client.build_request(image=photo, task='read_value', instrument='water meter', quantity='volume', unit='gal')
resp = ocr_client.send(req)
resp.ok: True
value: 29598.5 gal
